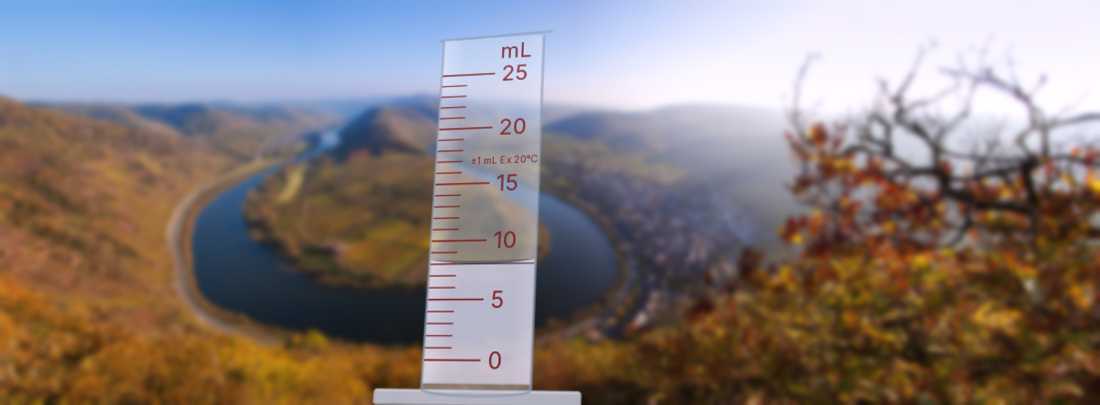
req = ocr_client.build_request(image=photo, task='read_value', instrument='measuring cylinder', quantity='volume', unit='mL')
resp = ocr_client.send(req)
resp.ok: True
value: 8 mL
